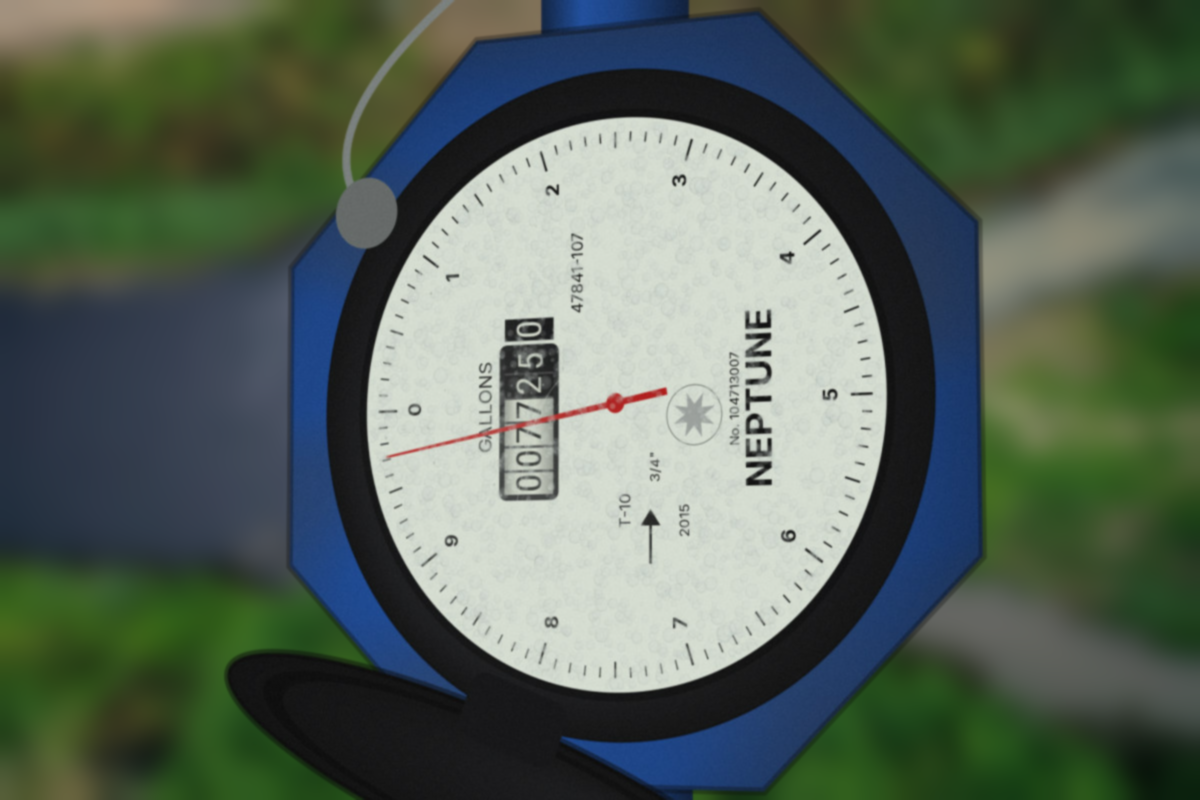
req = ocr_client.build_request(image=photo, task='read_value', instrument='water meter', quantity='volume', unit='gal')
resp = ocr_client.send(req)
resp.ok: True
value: 77249.7 gal
